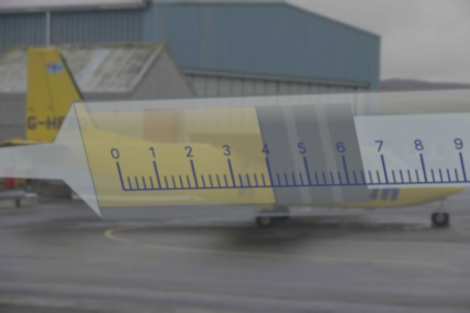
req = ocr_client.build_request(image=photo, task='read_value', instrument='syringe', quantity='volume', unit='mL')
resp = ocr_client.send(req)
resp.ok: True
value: 4 mL
